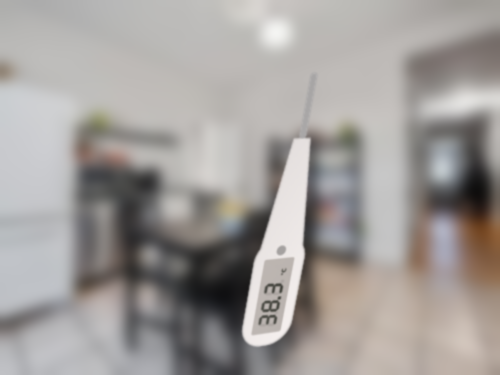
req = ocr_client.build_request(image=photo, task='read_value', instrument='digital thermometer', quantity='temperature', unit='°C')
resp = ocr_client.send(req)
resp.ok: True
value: 38.3 °C
